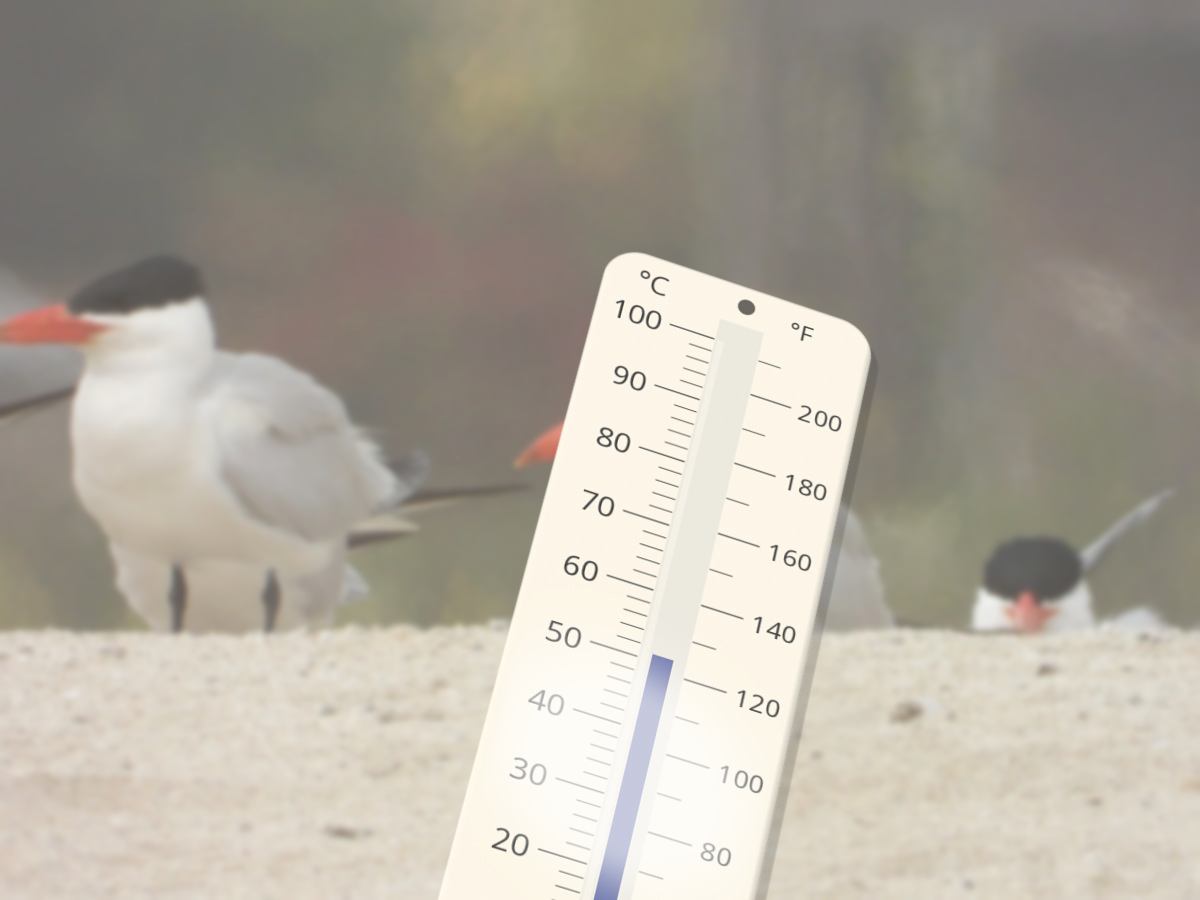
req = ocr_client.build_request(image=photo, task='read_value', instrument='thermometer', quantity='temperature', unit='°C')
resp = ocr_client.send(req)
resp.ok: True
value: 51 °C
